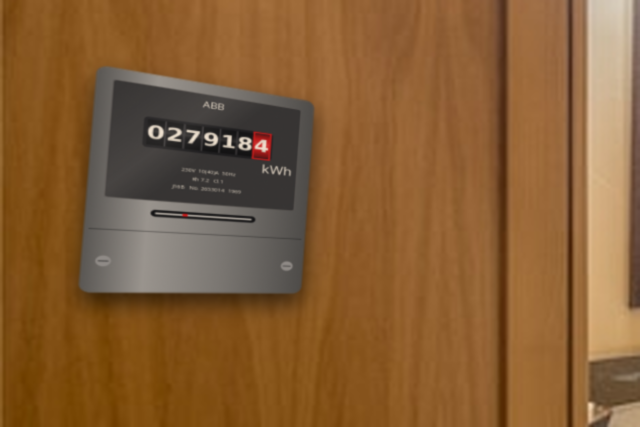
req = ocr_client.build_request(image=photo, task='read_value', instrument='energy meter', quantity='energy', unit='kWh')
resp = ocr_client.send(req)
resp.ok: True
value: 27918.4 kWh
